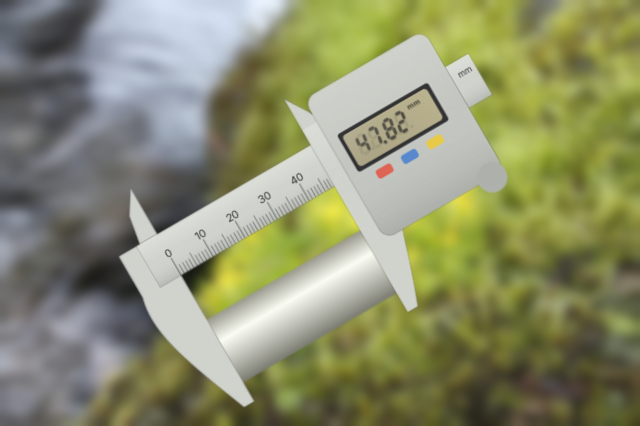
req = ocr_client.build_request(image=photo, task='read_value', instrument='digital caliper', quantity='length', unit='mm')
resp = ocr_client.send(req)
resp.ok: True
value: 47.82 mm
